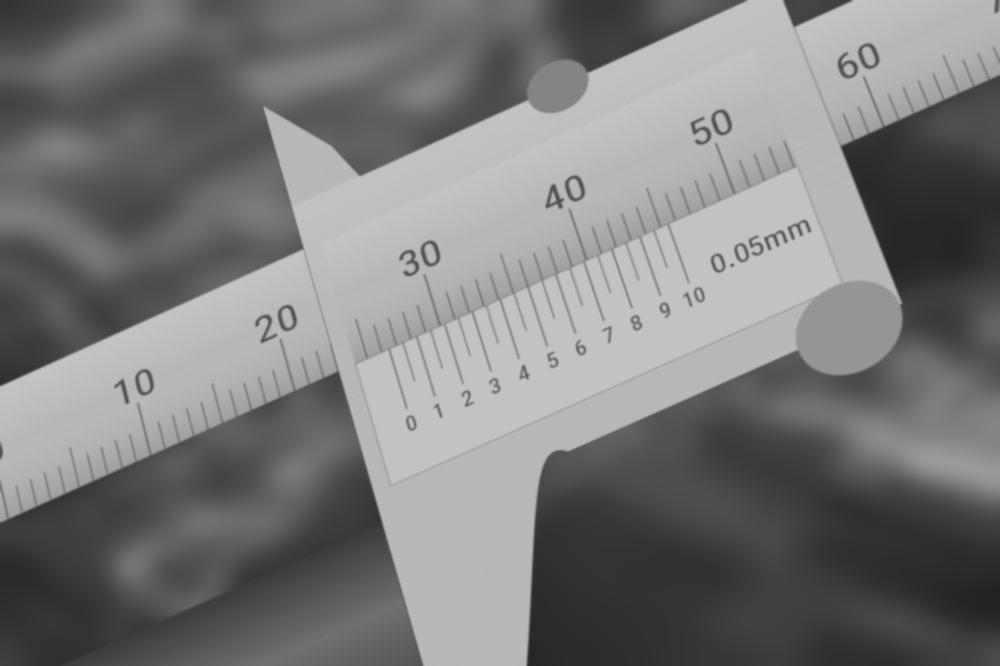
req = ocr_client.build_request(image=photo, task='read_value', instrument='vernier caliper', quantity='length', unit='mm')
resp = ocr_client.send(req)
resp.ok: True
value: 26.5 mm
